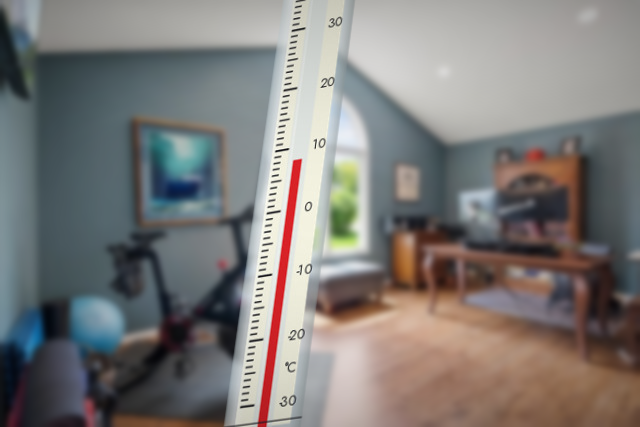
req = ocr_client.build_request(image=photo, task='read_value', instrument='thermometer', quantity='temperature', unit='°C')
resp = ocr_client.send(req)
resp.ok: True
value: 8 °C
